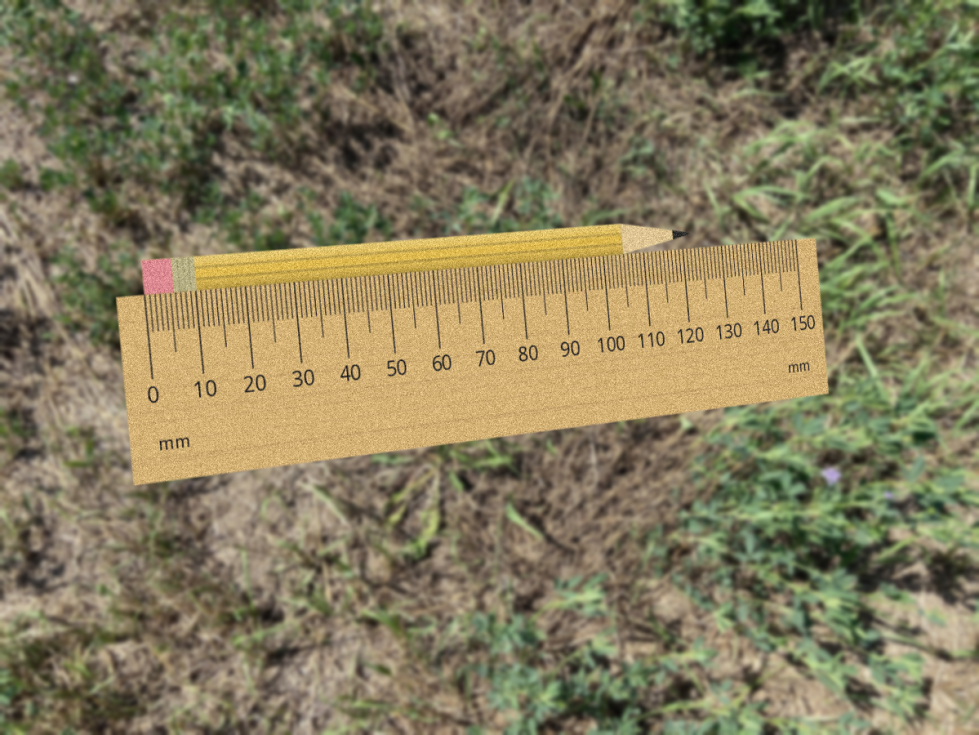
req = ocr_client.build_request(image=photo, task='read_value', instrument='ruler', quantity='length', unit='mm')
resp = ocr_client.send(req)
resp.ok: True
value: 122 mm
